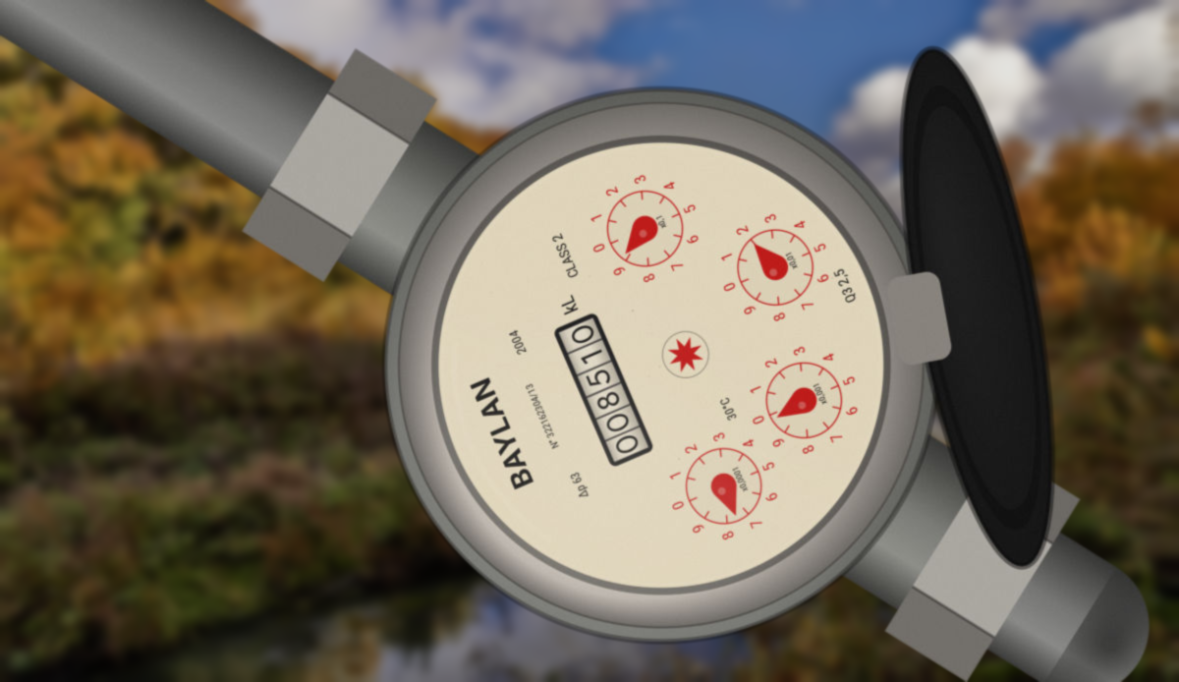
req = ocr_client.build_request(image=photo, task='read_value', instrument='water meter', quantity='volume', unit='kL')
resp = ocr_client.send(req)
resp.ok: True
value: 8509.9197 kL
